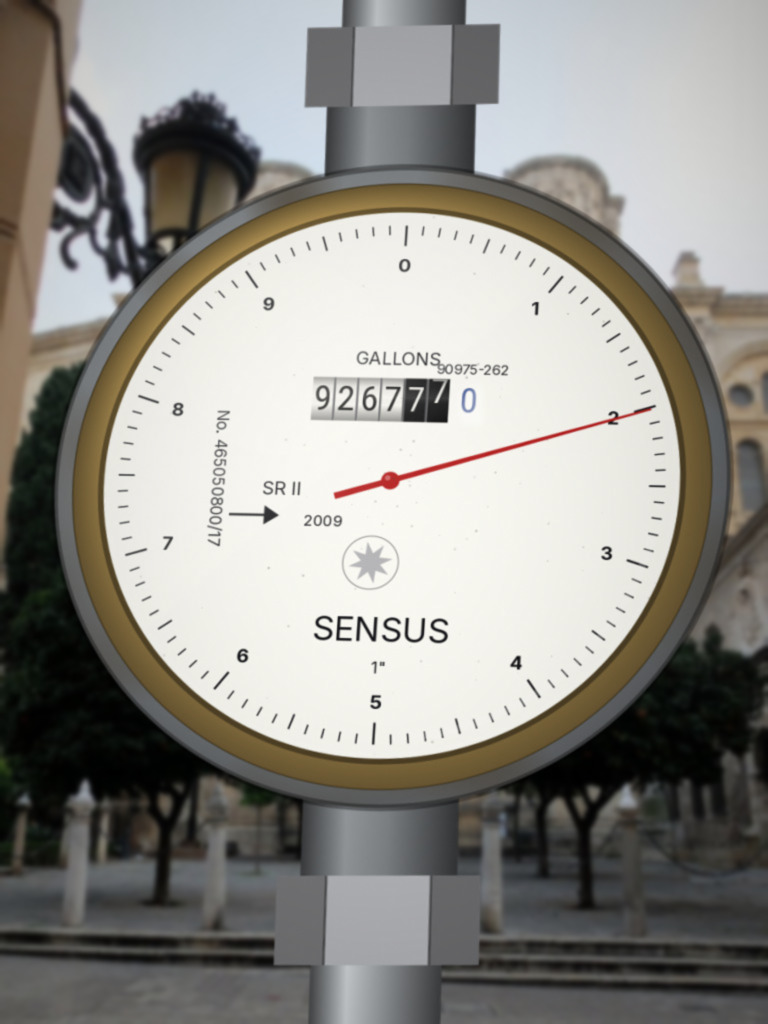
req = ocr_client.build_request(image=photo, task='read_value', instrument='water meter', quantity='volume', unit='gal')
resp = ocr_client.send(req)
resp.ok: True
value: 9267772.0 gal
